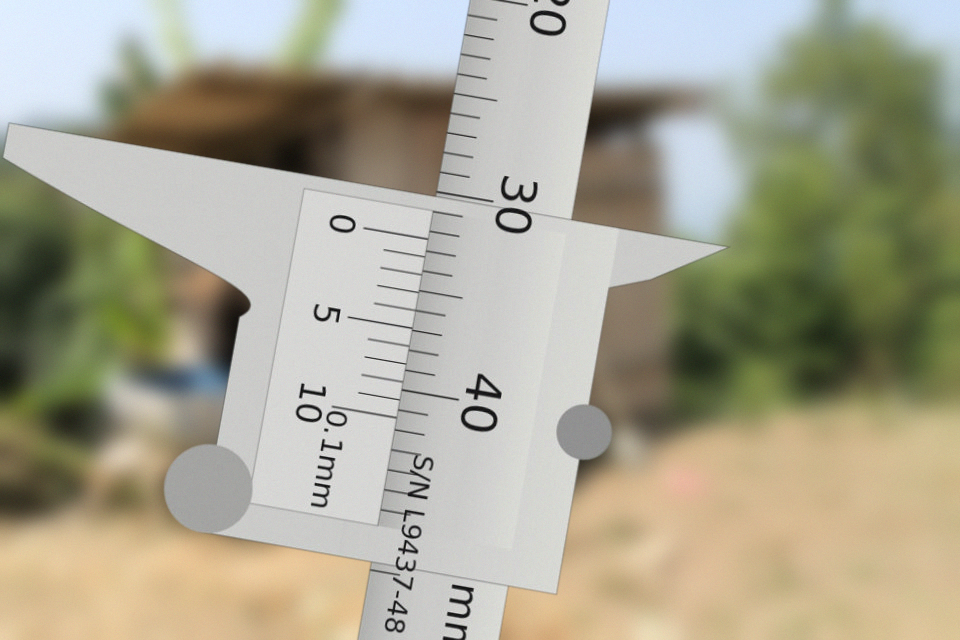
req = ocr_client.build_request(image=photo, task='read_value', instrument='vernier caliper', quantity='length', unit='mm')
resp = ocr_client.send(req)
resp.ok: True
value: 32.4 mm
